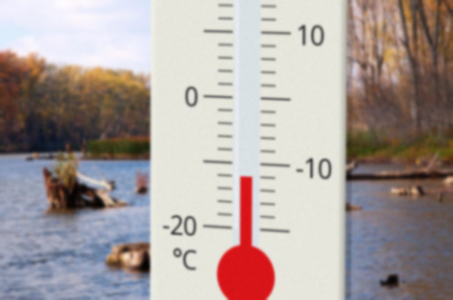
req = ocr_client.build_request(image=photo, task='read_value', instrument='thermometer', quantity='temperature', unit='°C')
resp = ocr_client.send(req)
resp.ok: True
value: -12 °C
